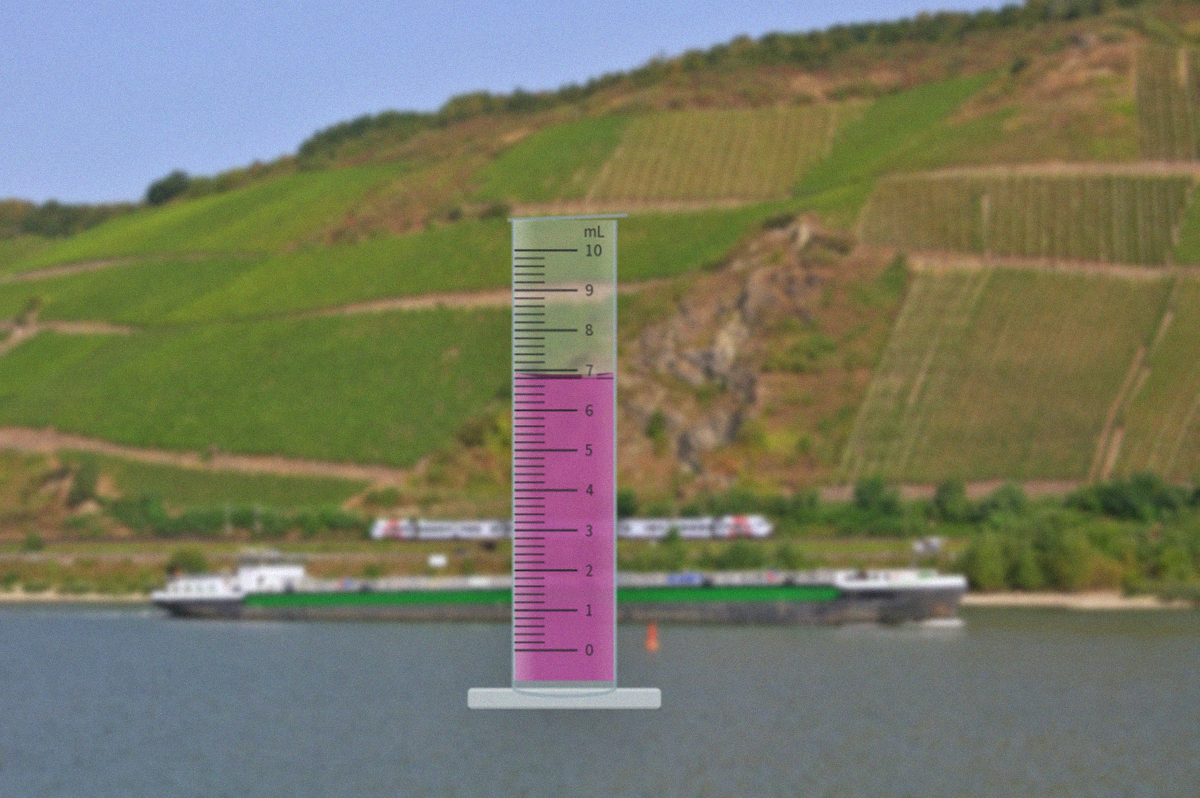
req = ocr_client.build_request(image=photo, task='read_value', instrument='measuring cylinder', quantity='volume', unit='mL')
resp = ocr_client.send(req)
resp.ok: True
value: 6.8 mL
